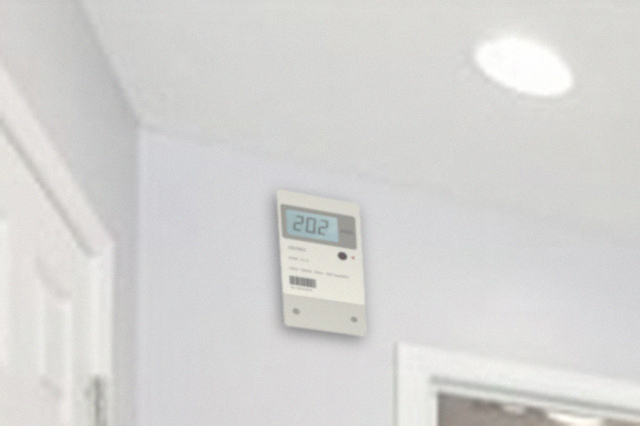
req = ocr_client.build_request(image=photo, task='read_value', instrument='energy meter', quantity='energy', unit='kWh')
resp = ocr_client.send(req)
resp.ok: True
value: 202 kWh
